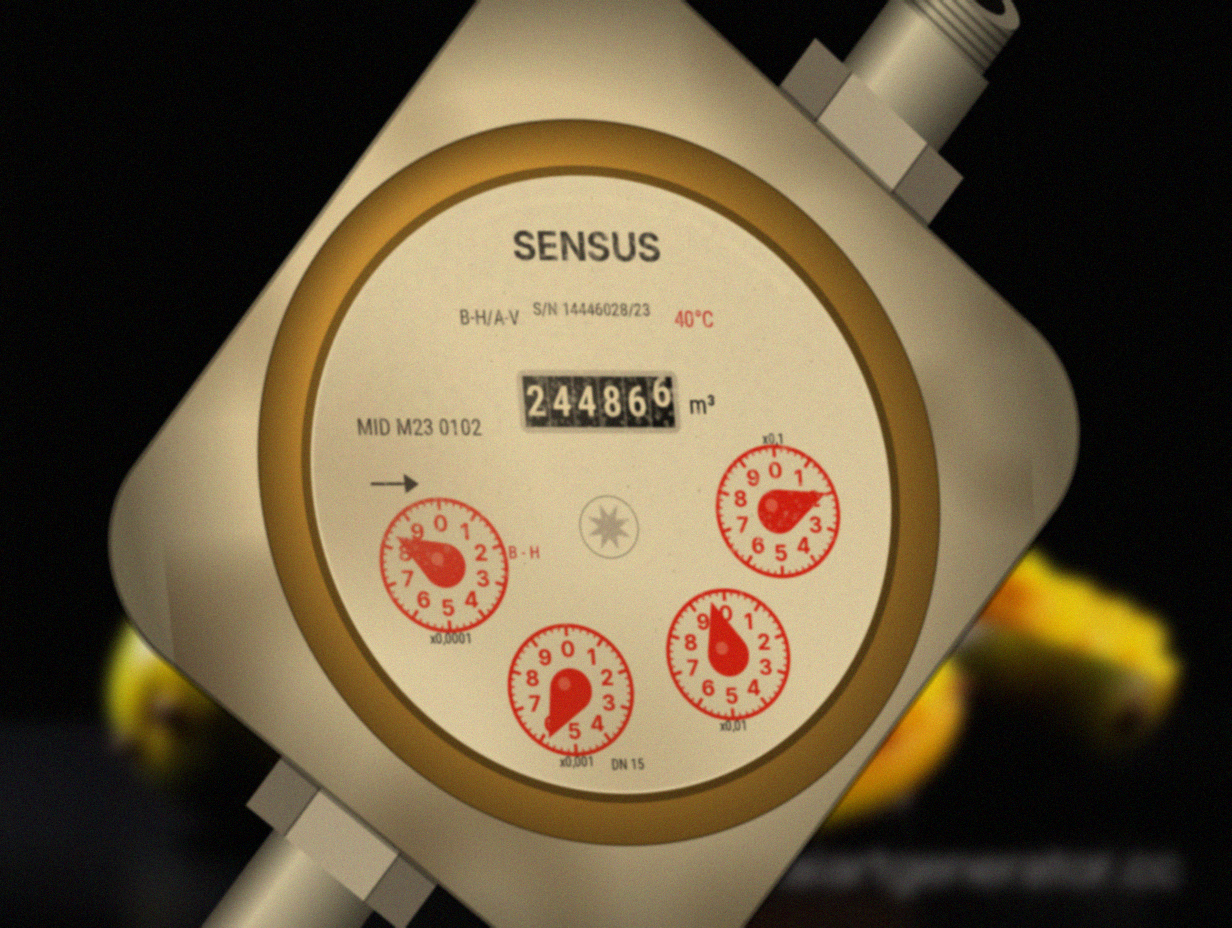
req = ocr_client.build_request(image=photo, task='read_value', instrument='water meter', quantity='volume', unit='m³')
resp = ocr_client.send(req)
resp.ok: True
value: 244866.1958 m³
